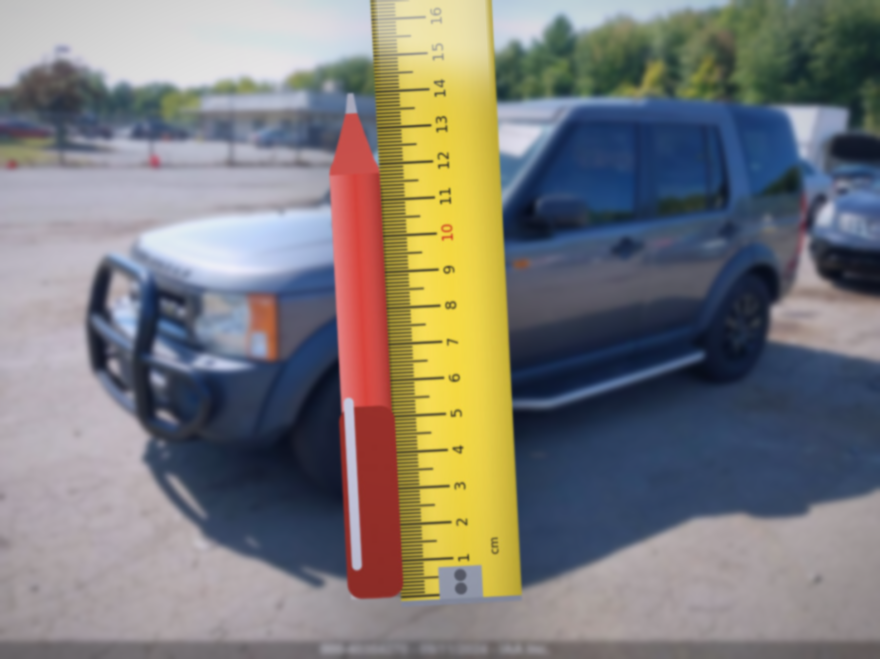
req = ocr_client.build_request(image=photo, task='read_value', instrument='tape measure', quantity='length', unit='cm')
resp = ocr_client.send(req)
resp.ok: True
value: 14 cm
